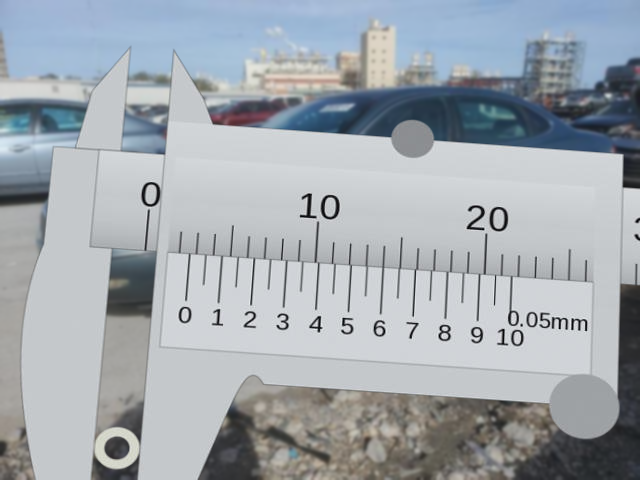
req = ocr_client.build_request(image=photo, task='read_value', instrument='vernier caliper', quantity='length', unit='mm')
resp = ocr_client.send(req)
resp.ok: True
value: 2.6 mm
